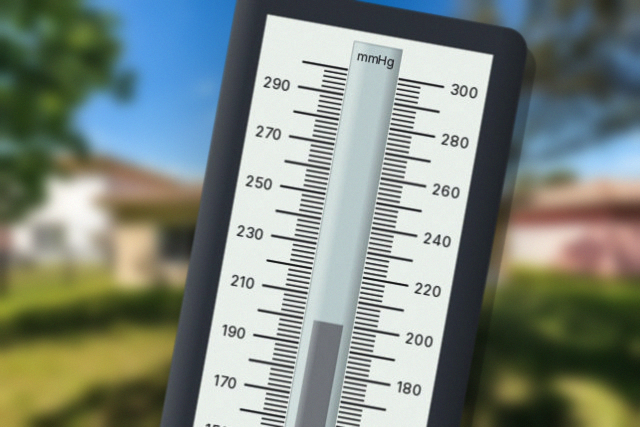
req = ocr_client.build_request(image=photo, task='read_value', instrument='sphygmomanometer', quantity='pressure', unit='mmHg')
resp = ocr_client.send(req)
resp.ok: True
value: 200 mmHg
